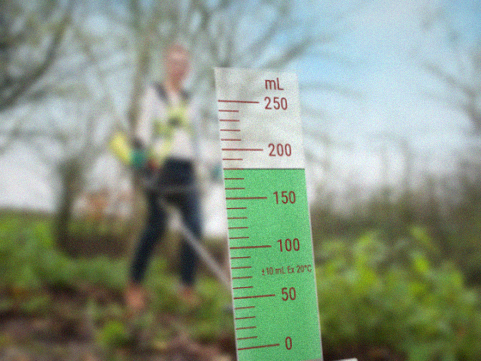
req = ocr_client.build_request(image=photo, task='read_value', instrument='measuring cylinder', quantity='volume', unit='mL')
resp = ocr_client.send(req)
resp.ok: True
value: 180 mL
